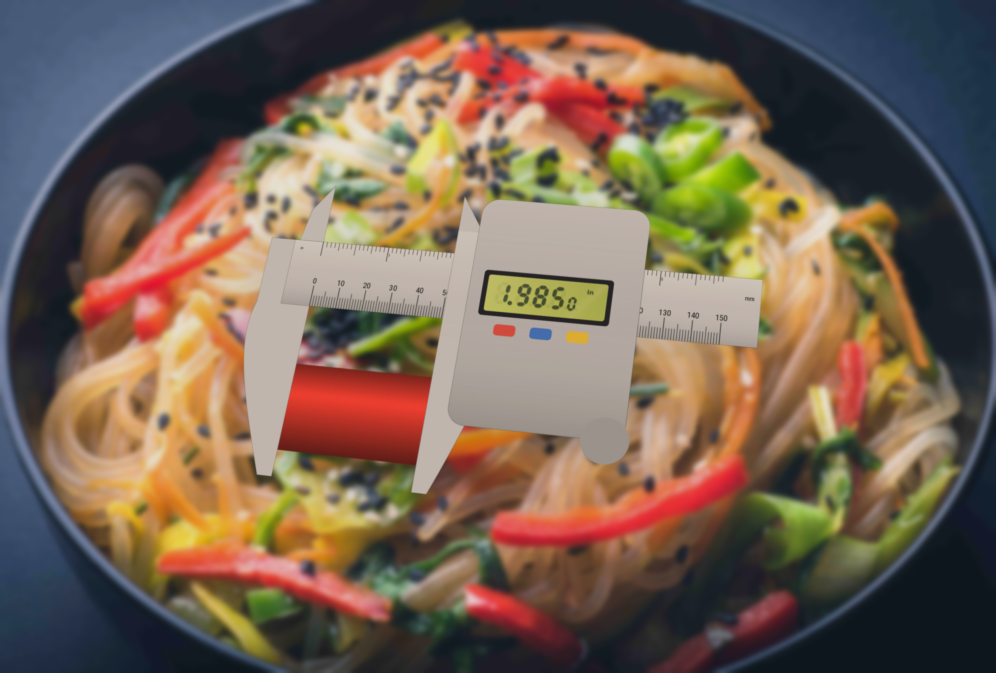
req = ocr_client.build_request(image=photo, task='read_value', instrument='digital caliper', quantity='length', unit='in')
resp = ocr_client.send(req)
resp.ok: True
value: 1.9850 in
